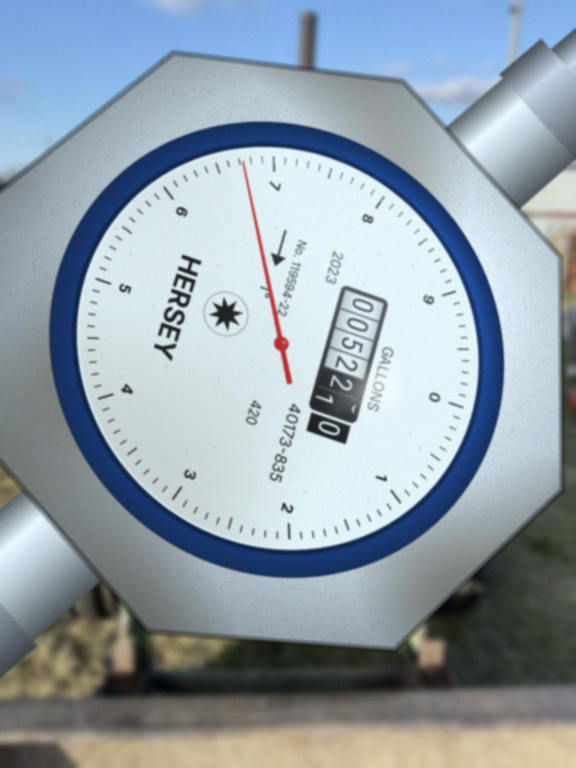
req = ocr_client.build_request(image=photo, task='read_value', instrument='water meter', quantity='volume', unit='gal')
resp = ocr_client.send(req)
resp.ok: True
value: 52206.7 gal
